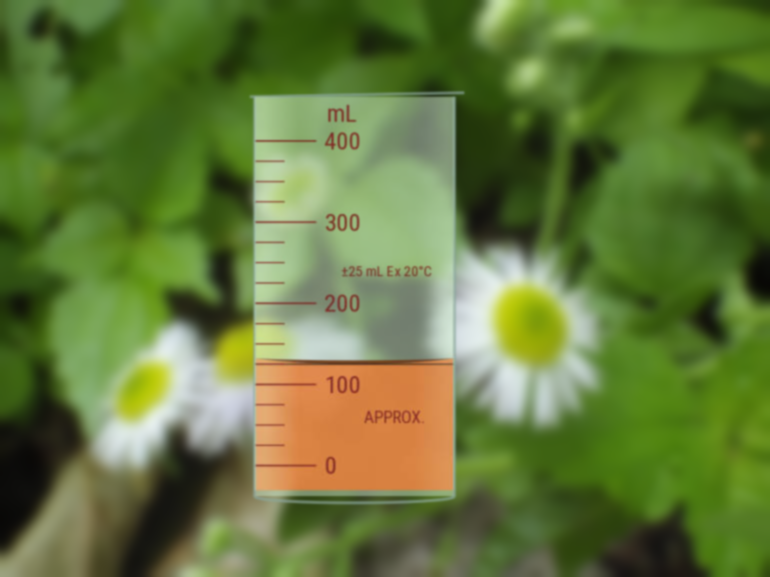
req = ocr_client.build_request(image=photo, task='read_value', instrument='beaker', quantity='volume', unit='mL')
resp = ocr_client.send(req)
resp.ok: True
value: 125 mL
